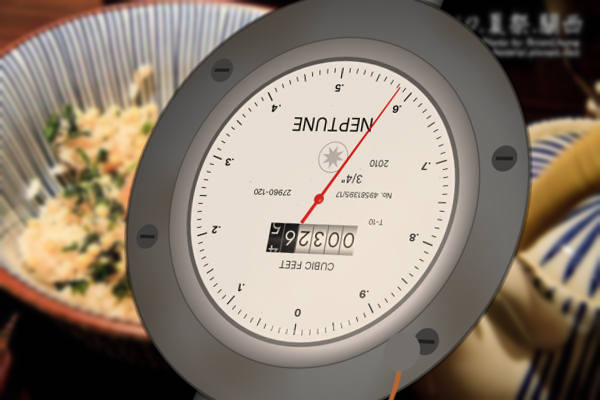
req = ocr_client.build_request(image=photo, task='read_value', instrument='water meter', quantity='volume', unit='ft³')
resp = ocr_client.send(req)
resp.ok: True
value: 3264.58 ft³
